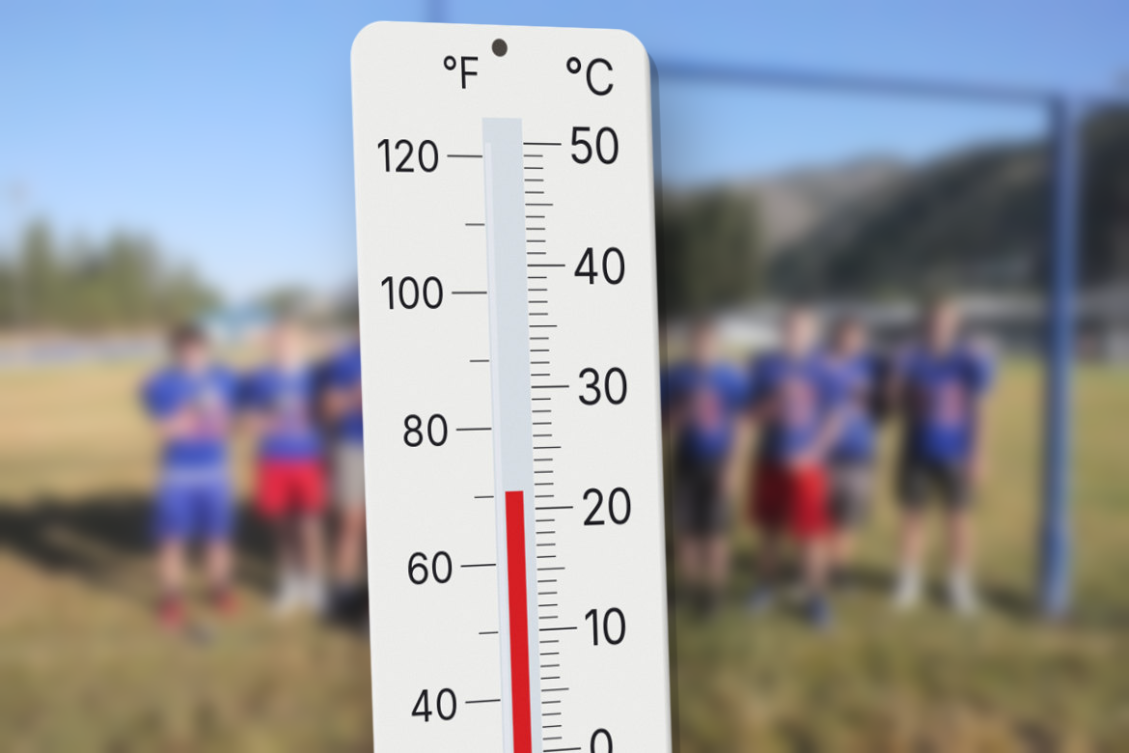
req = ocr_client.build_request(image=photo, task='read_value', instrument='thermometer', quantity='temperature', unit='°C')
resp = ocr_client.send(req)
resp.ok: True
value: 21.5 °C
